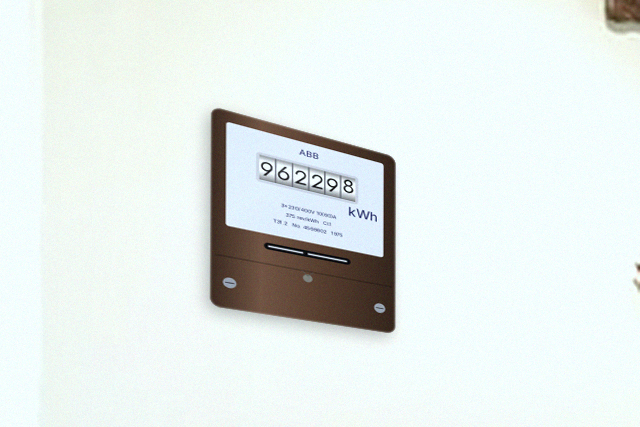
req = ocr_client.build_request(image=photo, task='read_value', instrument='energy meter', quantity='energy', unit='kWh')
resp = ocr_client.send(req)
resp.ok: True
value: 962298 kWh
